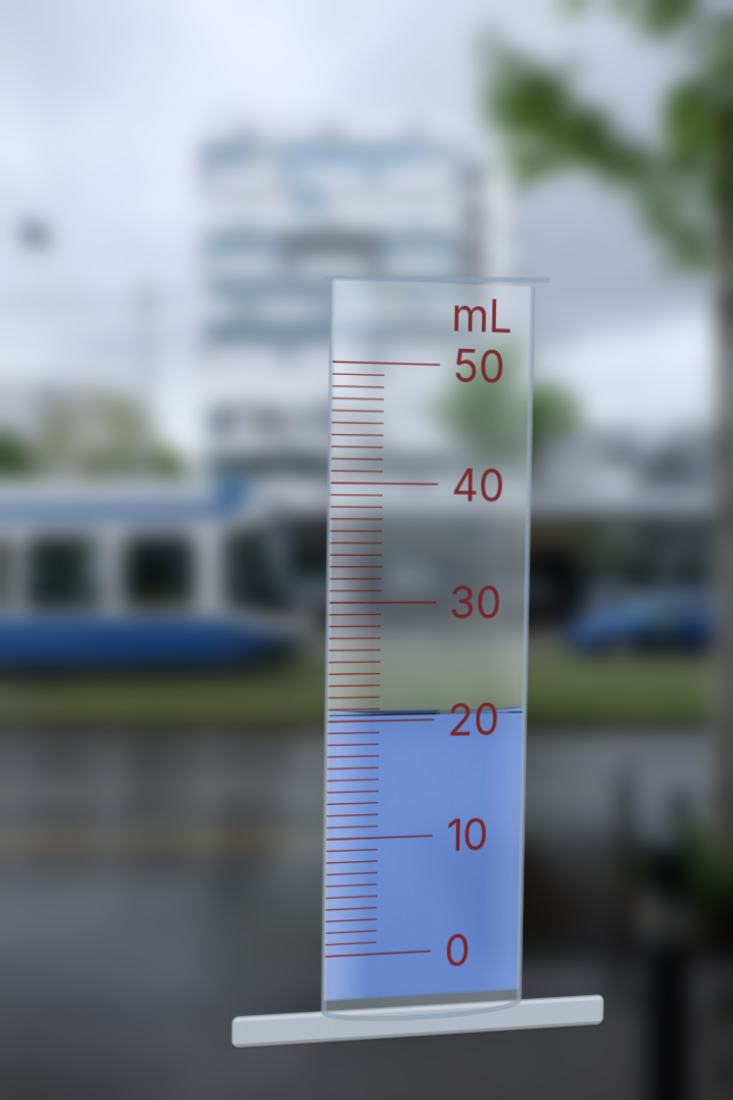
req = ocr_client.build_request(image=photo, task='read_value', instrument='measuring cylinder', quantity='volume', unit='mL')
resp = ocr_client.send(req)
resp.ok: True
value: 20.5 mL
